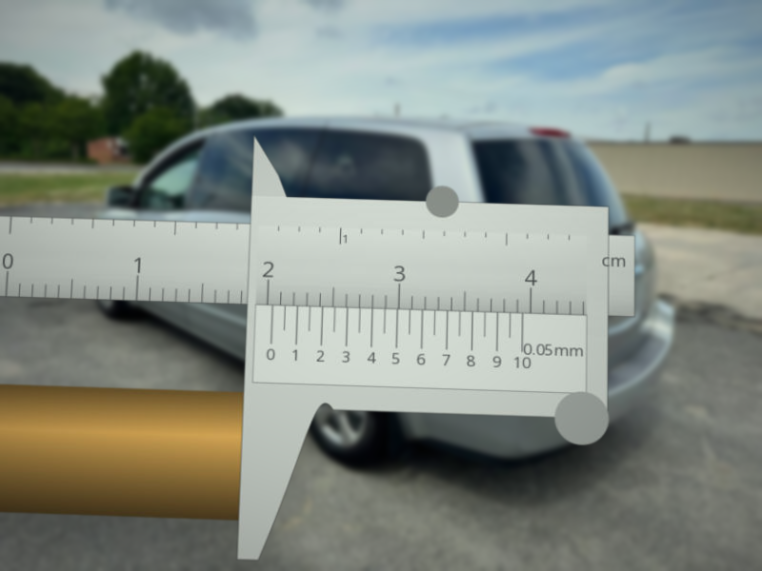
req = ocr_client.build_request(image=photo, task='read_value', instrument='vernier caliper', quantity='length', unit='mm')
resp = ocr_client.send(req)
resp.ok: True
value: 20.4 mm
